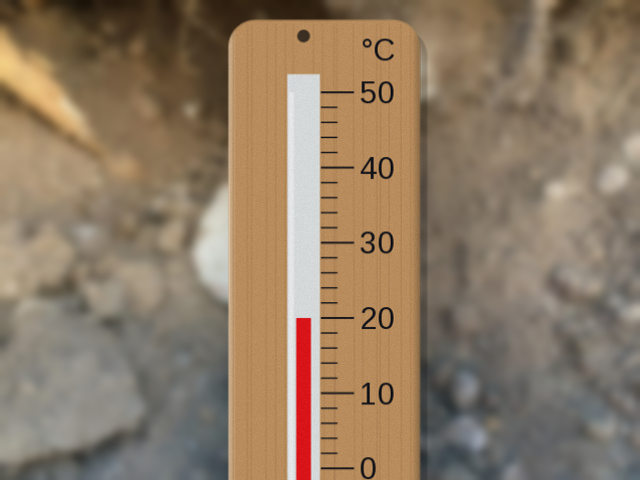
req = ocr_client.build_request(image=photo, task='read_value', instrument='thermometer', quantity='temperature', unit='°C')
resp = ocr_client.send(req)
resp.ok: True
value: 20 °C
